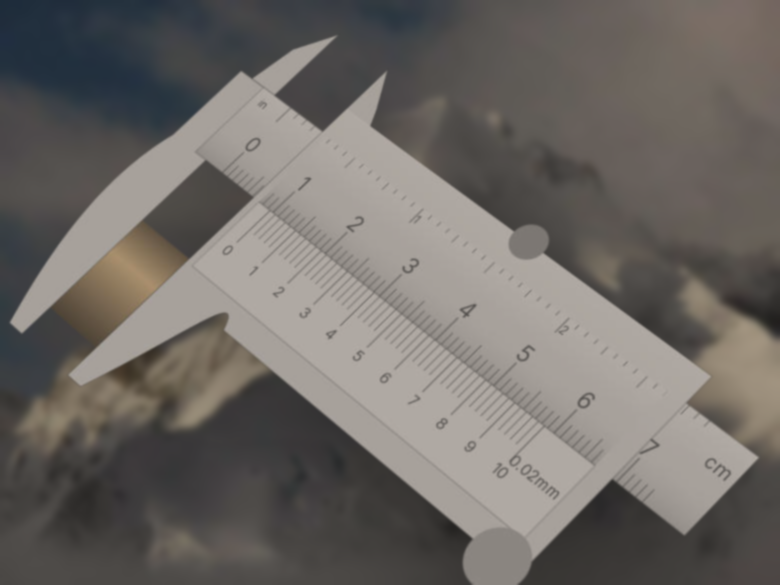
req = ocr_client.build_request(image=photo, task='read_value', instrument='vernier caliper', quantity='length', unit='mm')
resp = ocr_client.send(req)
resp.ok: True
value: 9.5 mm
